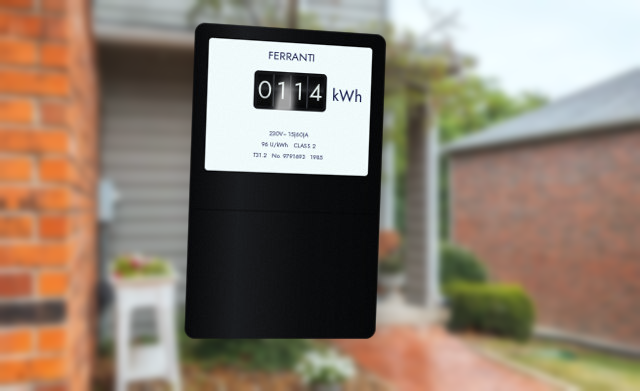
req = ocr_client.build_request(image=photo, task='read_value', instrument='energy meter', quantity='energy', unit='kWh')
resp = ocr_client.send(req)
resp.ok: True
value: 114 kWh
